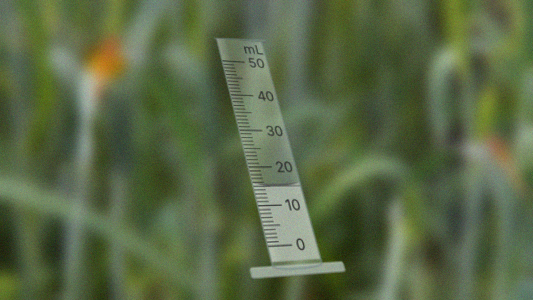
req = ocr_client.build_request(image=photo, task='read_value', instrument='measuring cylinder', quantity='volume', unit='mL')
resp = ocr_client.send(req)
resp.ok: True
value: 15 mL
